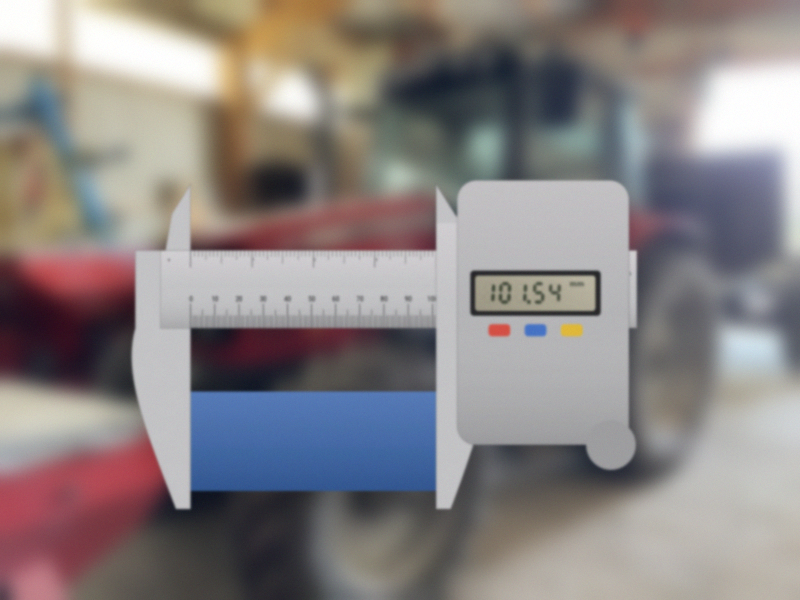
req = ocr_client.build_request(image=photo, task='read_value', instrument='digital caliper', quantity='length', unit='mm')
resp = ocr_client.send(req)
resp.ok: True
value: 101.54 mm
